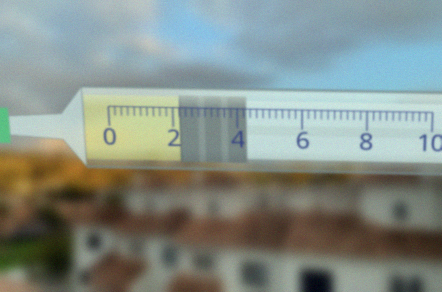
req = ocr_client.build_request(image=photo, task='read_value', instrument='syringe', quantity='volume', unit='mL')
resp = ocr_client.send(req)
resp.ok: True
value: 2.2 mL
